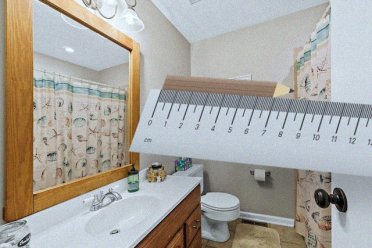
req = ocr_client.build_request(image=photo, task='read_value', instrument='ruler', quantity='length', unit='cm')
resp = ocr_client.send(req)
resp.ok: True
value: 8 cm
